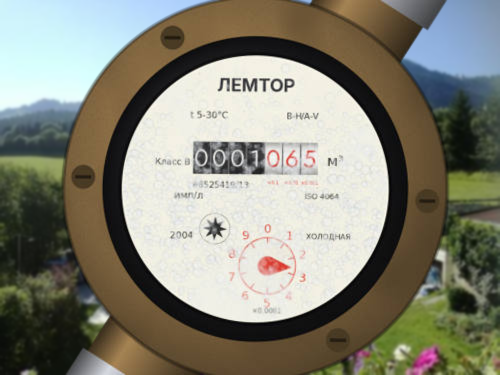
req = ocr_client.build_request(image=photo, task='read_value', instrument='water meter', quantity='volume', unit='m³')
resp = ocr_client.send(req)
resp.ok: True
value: 1.0652 m³
